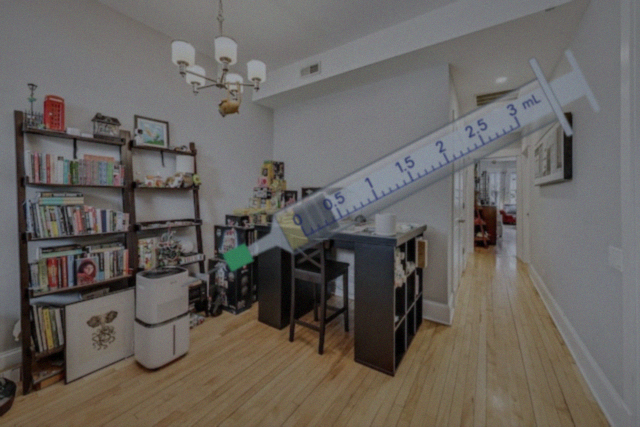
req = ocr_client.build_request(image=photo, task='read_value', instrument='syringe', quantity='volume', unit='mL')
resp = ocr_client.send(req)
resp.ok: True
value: 0 mL
